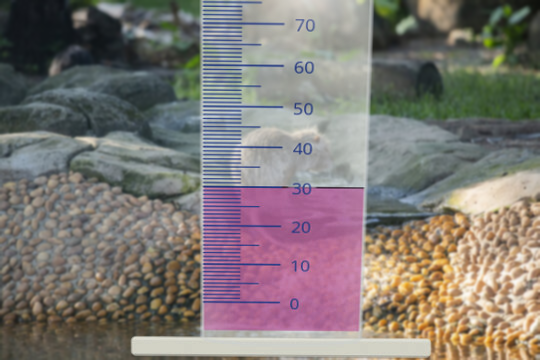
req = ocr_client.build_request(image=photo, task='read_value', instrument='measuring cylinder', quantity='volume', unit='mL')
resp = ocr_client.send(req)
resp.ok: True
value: 30 mL
